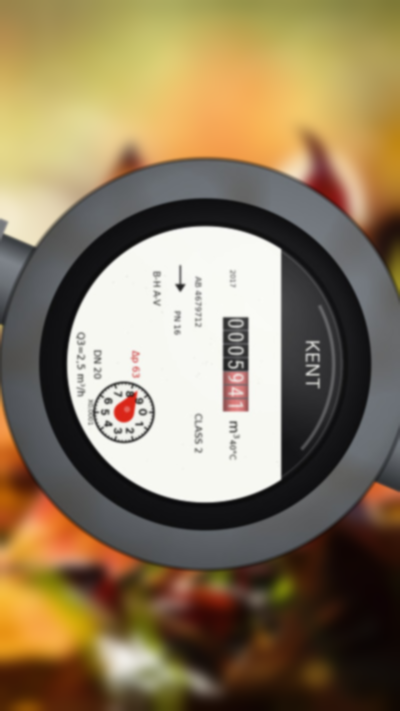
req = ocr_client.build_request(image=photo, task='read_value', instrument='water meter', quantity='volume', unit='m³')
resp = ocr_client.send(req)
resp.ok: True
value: 5.9418 m³
